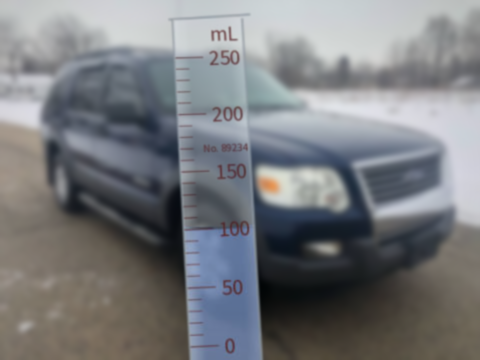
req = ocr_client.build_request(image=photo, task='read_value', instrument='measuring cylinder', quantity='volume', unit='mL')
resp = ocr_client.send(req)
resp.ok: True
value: 100 mL
